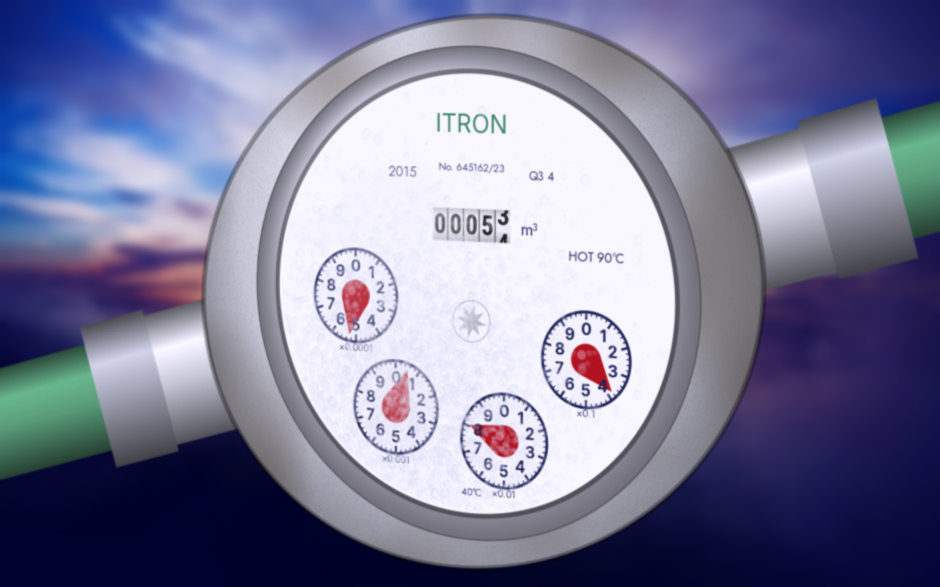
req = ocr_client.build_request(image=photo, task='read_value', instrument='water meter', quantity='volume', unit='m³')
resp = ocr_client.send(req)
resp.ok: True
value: 53.3805 m³
